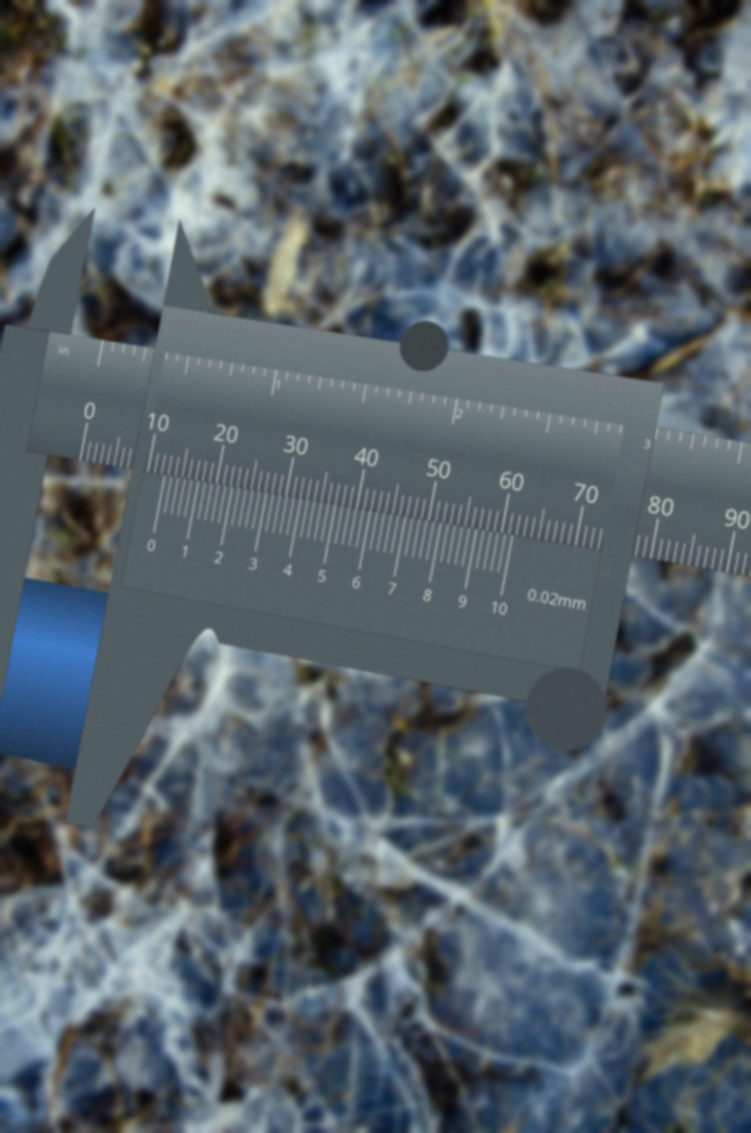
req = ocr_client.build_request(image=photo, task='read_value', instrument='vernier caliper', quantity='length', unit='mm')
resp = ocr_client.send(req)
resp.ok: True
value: 12.5 mm
